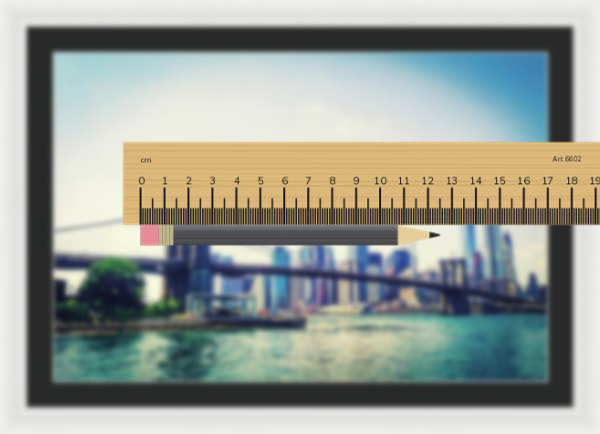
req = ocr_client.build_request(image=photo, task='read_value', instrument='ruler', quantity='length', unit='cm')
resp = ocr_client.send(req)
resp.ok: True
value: 12.5 cm
